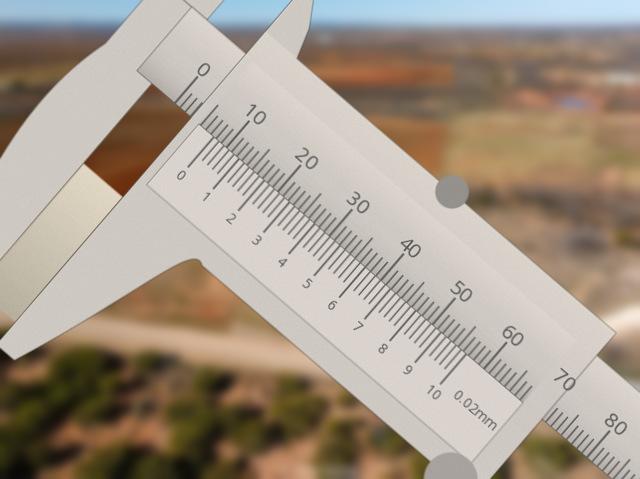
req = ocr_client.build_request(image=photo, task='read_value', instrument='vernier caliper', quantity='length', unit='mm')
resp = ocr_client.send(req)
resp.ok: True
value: 7.6 mm
